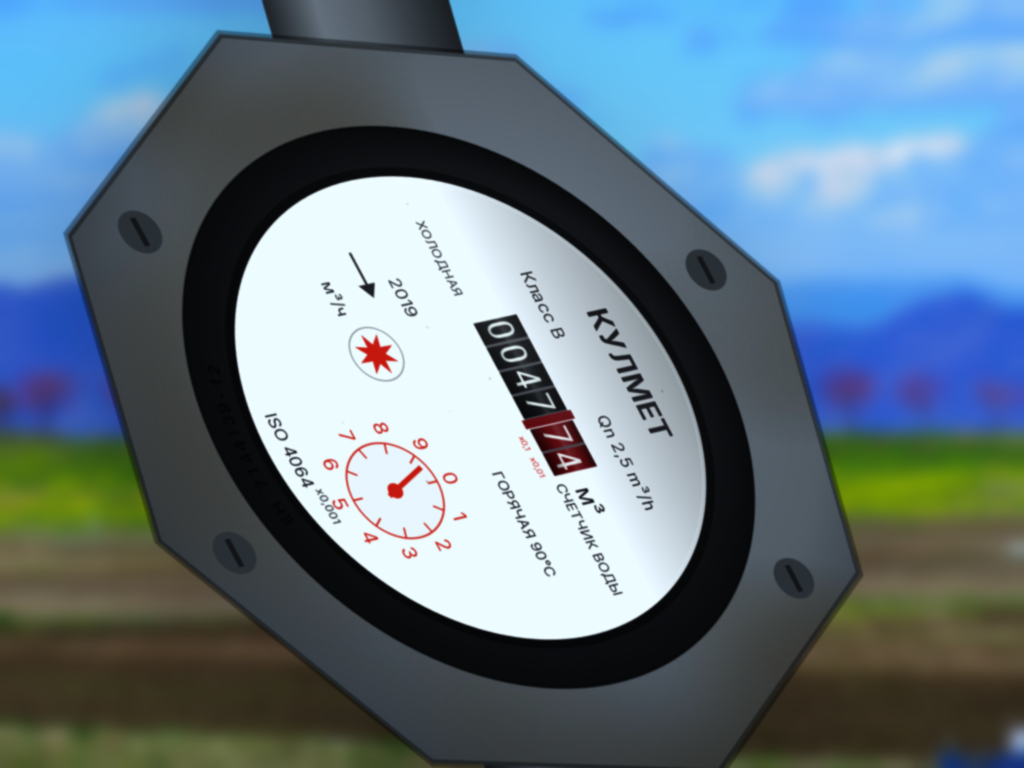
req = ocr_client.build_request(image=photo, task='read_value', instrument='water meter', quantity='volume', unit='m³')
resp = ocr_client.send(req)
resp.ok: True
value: 47.739 m³
